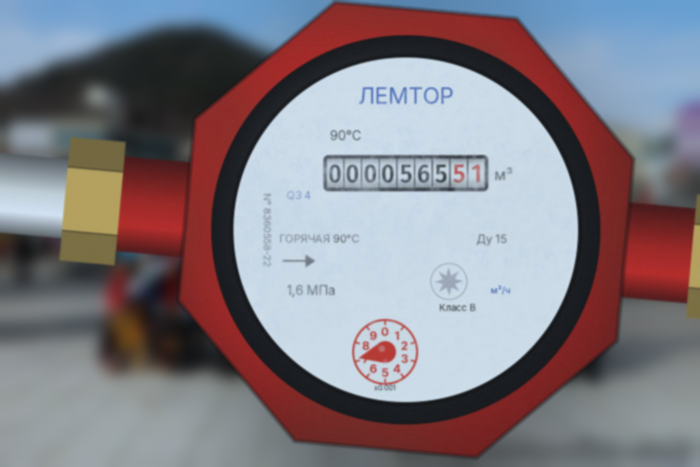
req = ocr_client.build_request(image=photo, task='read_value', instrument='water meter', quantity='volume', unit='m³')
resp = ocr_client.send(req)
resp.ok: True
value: 565.517 m³
